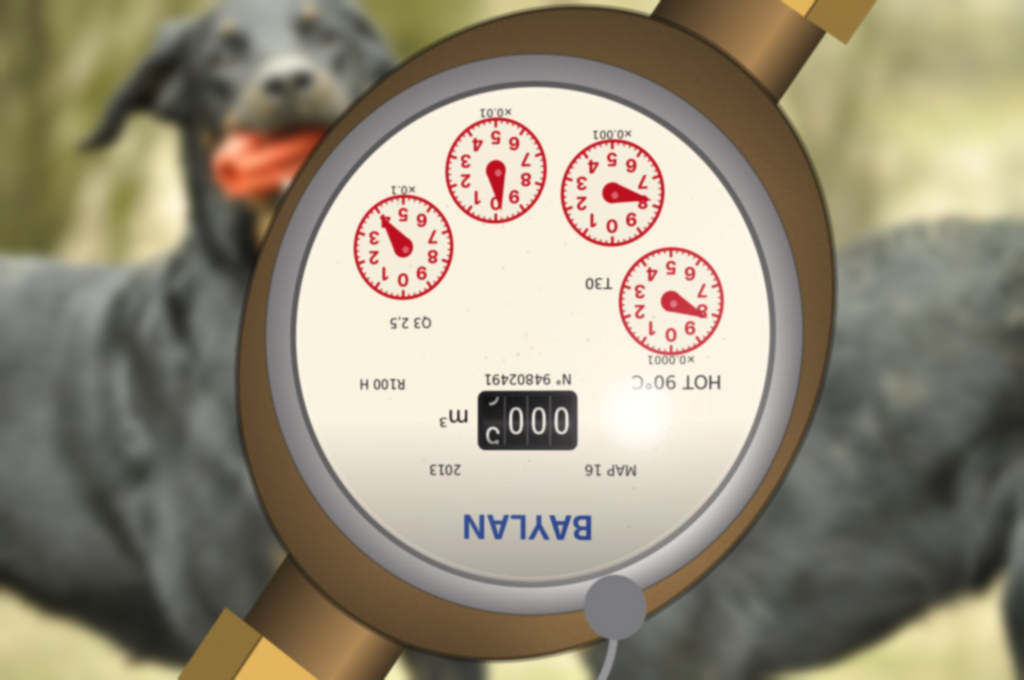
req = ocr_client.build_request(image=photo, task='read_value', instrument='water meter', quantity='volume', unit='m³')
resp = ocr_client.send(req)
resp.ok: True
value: 5.3978 m³
